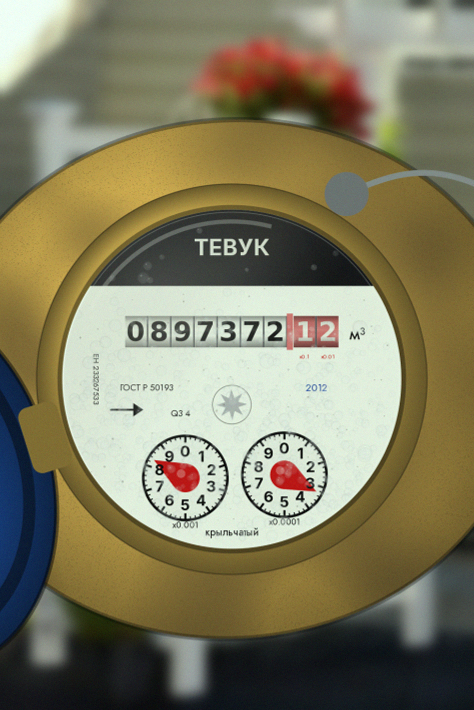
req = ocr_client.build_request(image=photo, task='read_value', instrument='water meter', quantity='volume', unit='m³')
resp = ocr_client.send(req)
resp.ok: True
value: 897372.1283 m³
